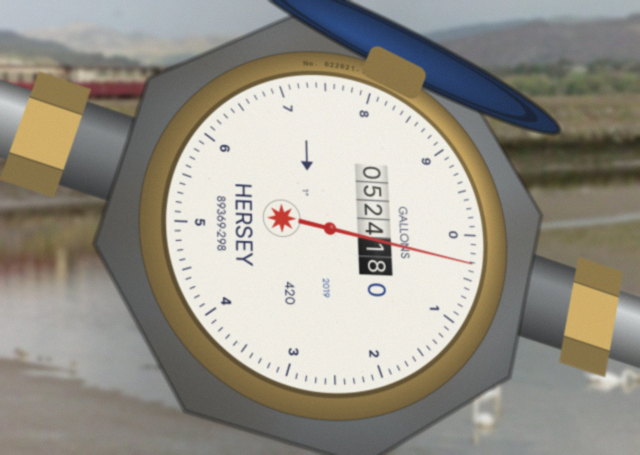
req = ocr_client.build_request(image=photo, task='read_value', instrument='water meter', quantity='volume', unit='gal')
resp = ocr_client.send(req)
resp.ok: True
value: 524180.3 gal
